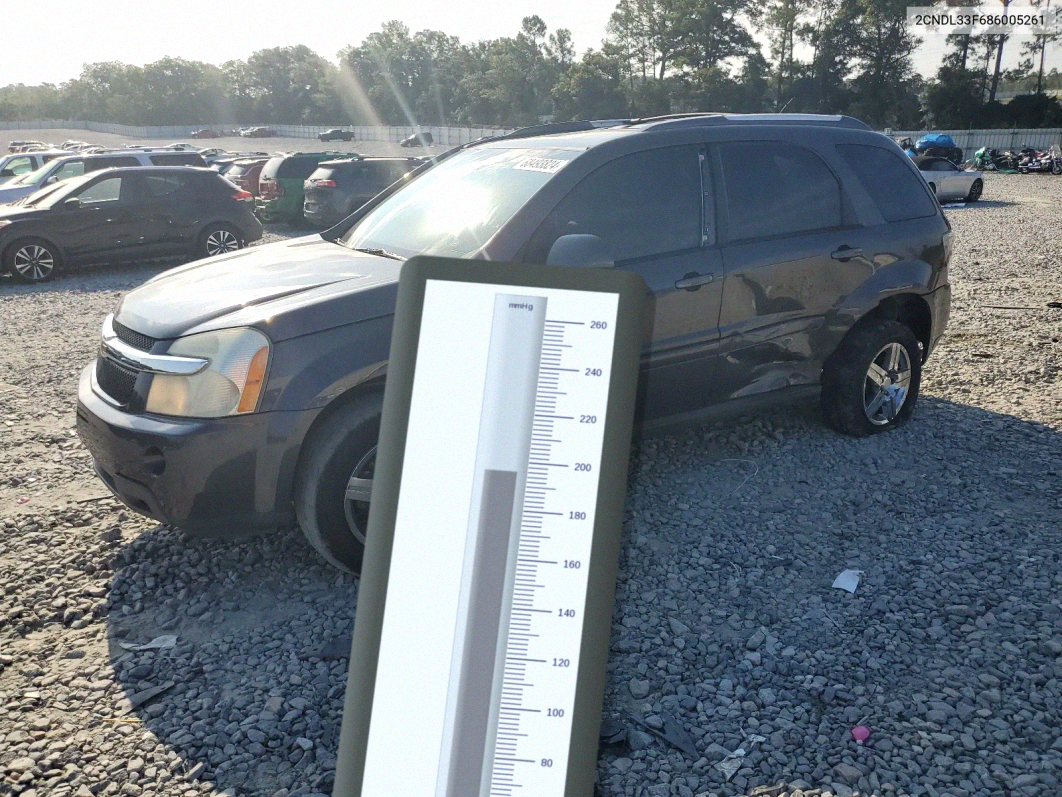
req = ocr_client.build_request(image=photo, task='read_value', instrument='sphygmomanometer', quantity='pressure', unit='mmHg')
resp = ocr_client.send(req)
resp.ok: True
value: 196 mmHg
